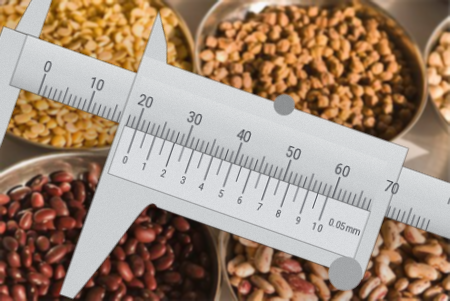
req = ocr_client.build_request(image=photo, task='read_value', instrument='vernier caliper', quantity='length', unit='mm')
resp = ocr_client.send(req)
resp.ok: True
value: 20.0 mm
